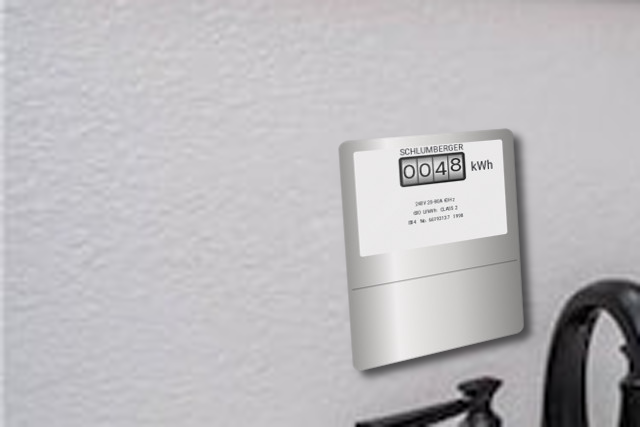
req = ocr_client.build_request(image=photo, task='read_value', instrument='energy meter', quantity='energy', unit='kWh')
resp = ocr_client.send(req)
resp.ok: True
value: 48 kWh
